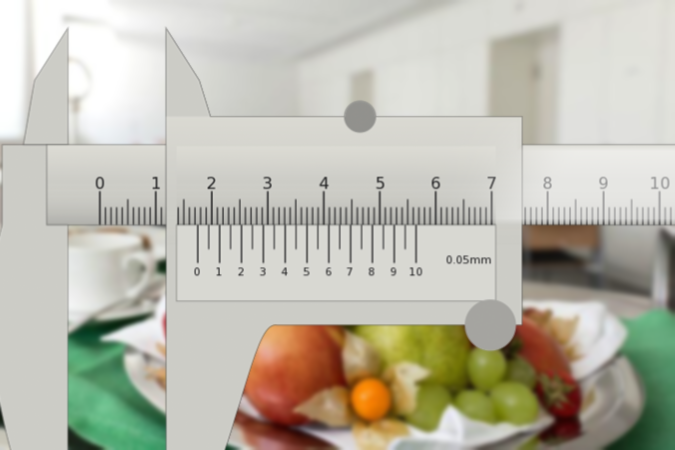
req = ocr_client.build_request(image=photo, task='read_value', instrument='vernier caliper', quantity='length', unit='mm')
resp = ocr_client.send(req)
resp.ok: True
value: 17.5 mm
